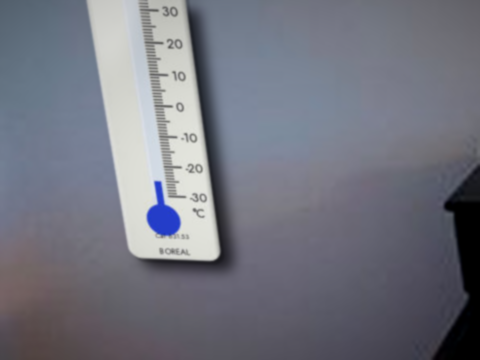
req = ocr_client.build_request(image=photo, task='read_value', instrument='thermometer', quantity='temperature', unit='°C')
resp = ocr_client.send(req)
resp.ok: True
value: -25 °C
